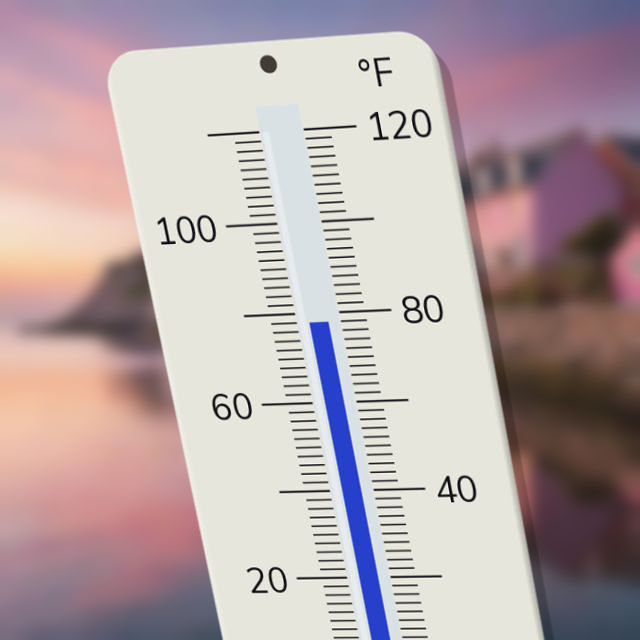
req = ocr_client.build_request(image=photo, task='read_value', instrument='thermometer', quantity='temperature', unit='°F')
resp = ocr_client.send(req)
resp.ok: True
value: 78 °F
